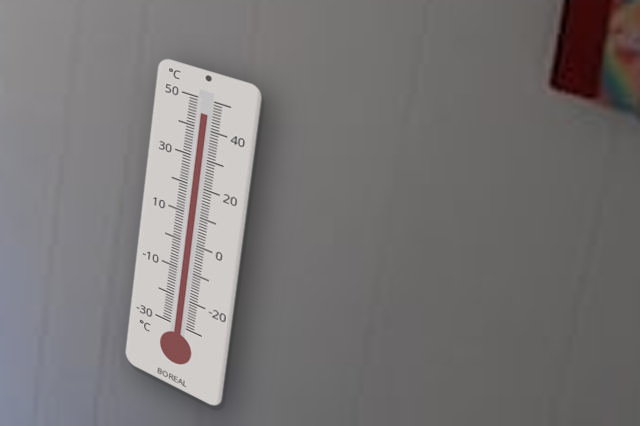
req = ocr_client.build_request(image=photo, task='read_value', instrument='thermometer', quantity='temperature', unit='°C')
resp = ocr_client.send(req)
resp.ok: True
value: 45 °C
